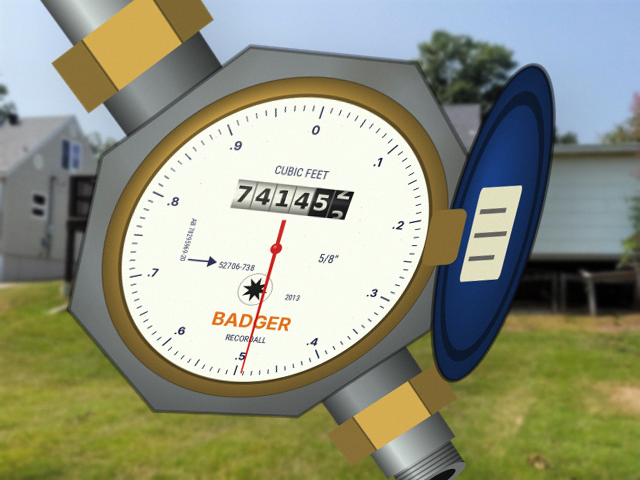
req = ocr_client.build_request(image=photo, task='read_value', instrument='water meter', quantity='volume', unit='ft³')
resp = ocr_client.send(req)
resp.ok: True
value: 741452.49 ft³
